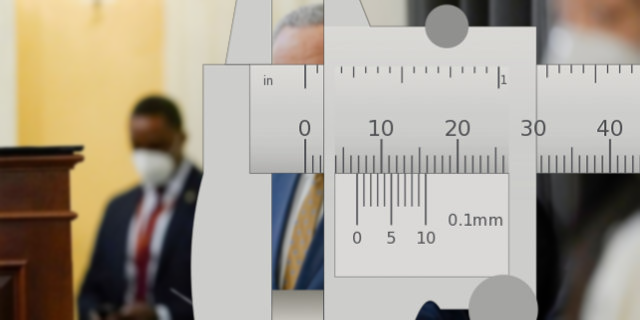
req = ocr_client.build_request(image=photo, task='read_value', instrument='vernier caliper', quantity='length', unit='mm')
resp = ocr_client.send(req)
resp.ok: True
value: 6.8 mm
